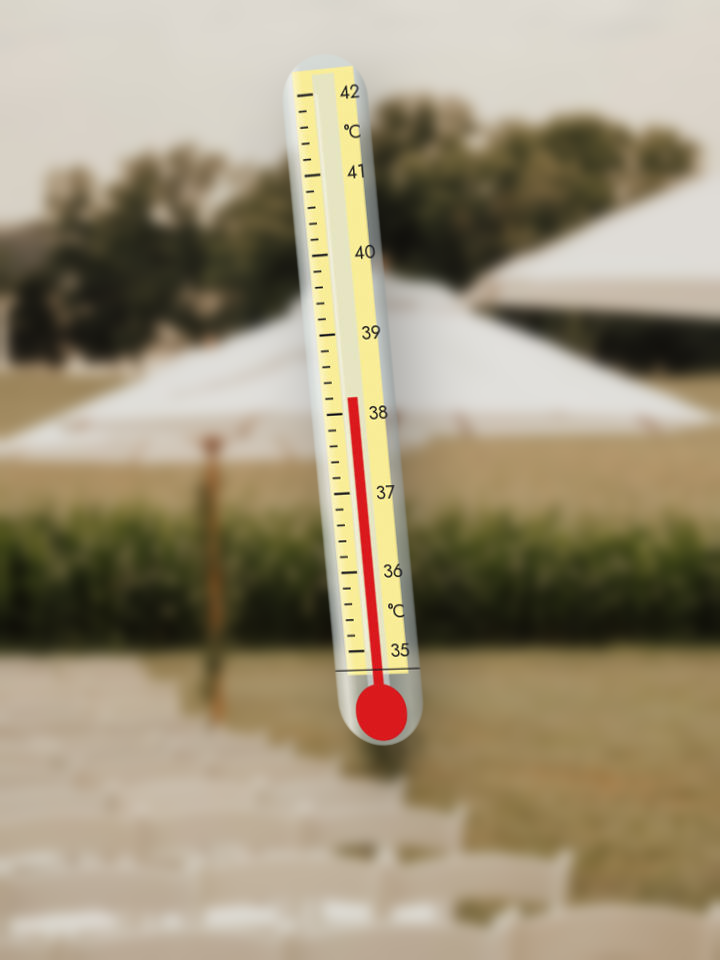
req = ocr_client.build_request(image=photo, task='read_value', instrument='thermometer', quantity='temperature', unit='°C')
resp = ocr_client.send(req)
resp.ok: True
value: 38.2 °C
